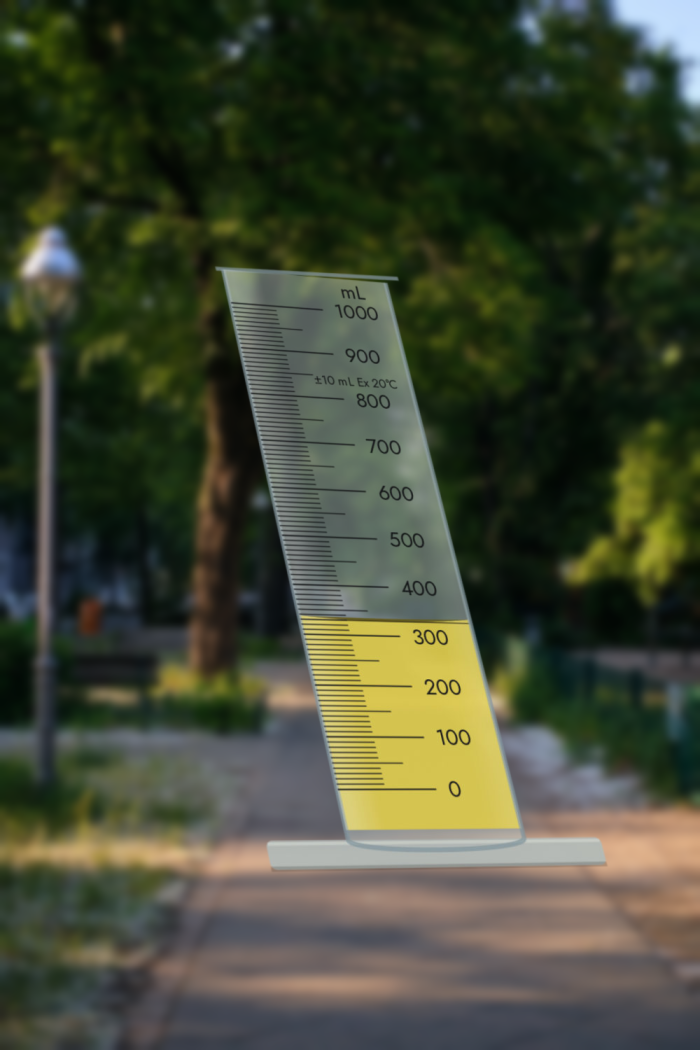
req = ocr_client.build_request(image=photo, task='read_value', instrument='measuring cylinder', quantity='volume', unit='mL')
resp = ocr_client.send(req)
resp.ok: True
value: 330 mL
